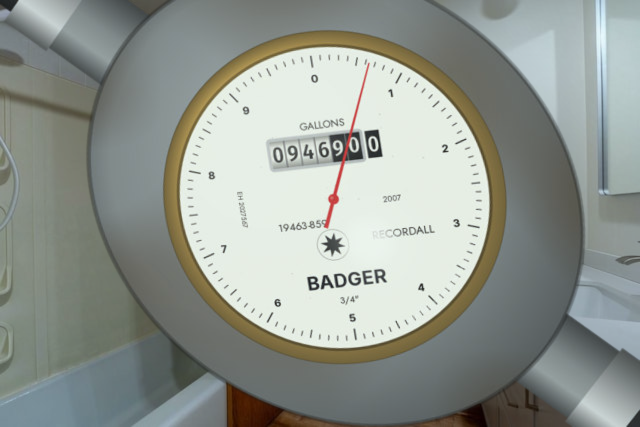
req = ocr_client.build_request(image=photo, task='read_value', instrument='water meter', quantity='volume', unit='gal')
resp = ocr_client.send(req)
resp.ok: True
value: 946900.6 gal
